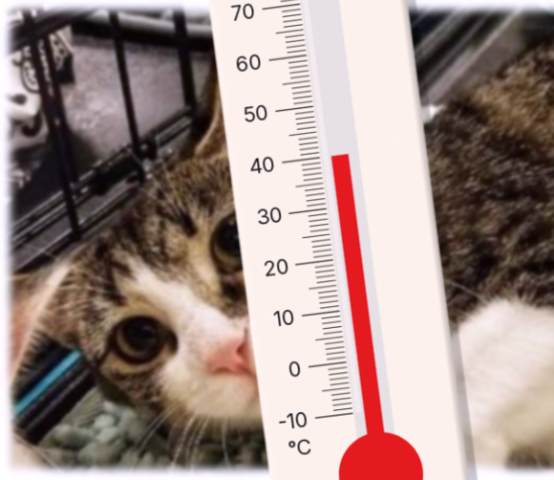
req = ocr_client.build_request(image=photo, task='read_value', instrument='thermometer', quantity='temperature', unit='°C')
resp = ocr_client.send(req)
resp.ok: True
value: 40 °C
